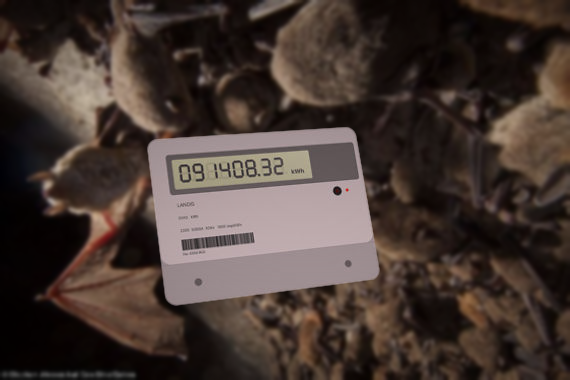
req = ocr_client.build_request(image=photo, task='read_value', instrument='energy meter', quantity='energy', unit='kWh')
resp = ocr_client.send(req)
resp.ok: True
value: 91408.32 kWh
